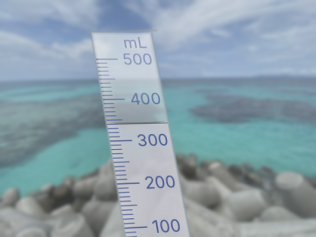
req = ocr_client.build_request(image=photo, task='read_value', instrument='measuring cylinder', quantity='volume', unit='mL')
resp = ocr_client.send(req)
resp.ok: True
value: 340 mL
